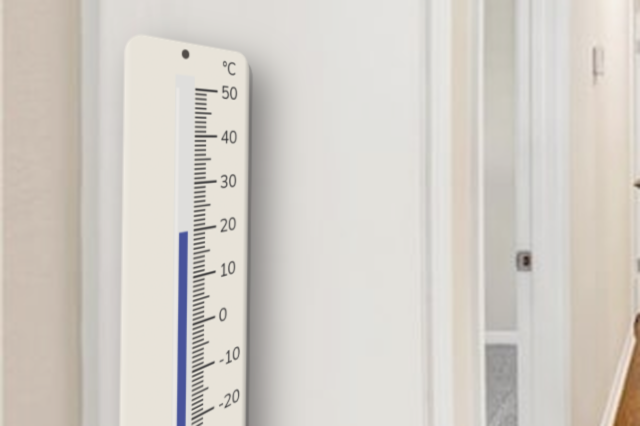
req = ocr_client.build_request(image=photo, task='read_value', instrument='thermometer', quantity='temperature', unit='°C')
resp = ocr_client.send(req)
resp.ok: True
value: 20 °C
